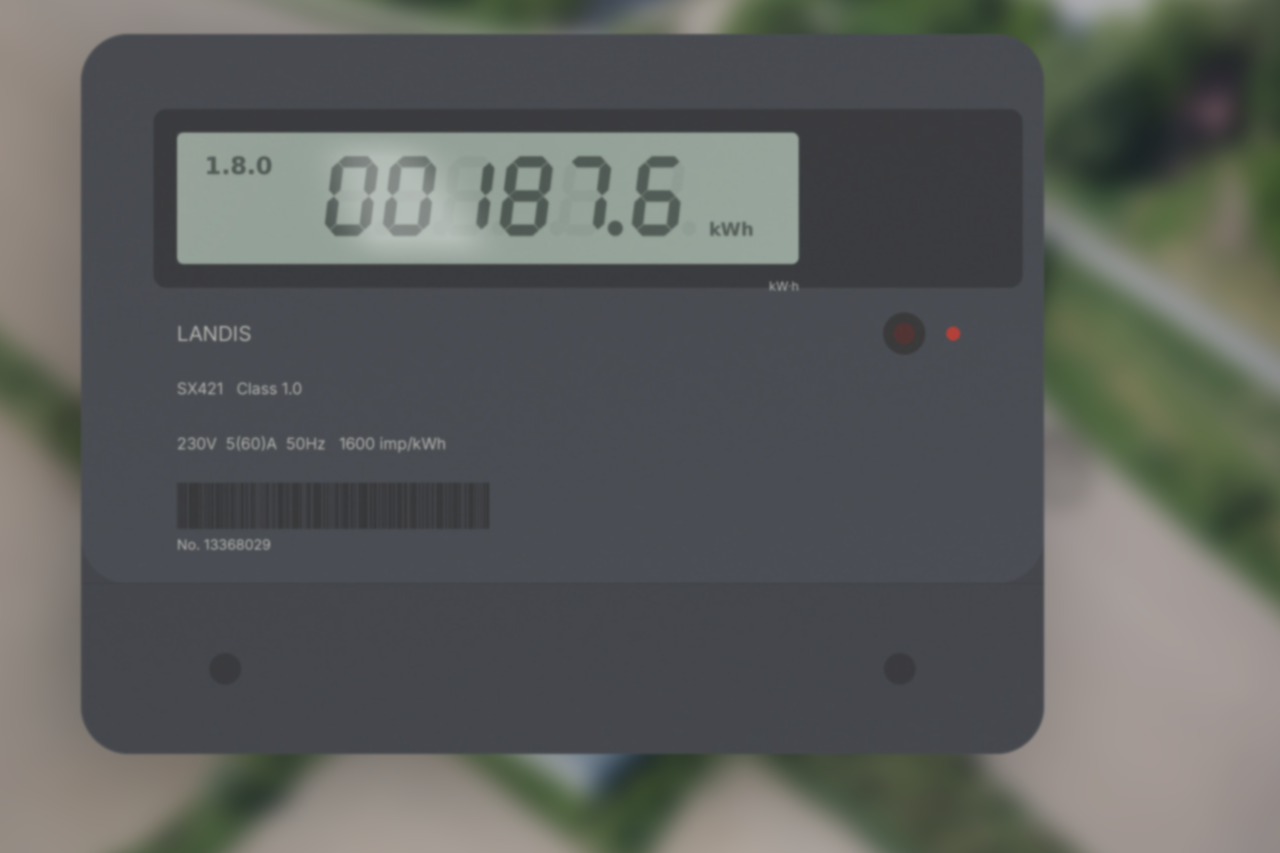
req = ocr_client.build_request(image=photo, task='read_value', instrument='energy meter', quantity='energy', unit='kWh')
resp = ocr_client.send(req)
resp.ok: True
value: 187.6 kWh
